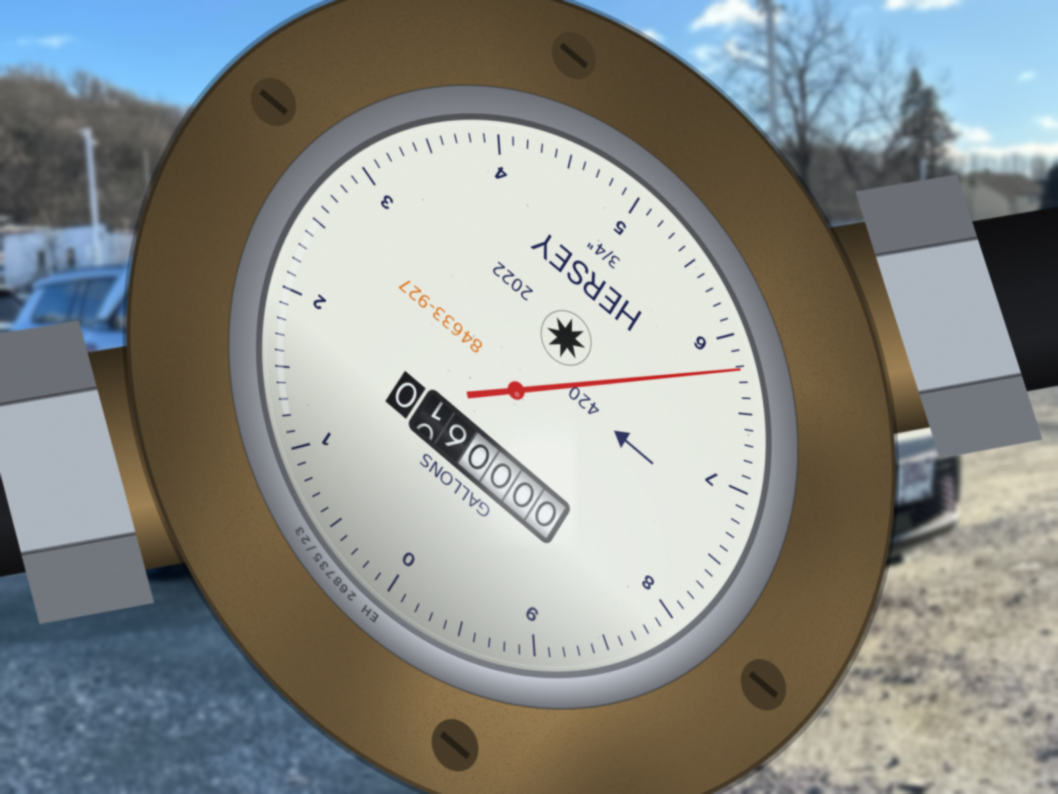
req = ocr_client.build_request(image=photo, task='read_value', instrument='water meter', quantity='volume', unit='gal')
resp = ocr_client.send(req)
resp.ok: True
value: 606.2 gal
